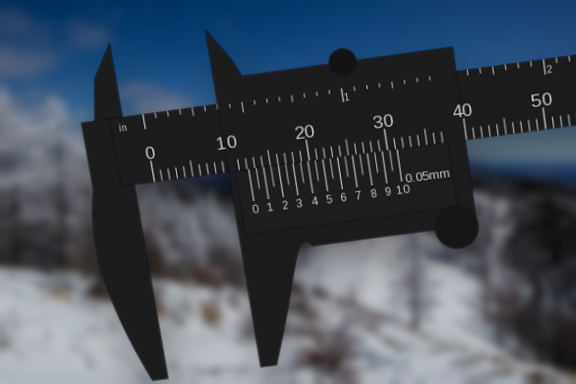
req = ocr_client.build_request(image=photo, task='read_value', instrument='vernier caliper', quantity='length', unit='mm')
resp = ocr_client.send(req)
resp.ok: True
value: 12.2 mm
